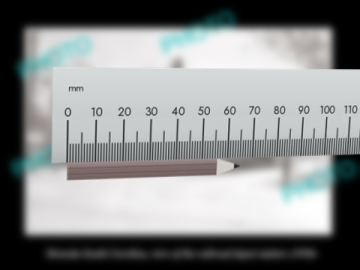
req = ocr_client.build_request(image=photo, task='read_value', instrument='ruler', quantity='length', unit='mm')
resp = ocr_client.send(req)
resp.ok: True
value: 65 mm
